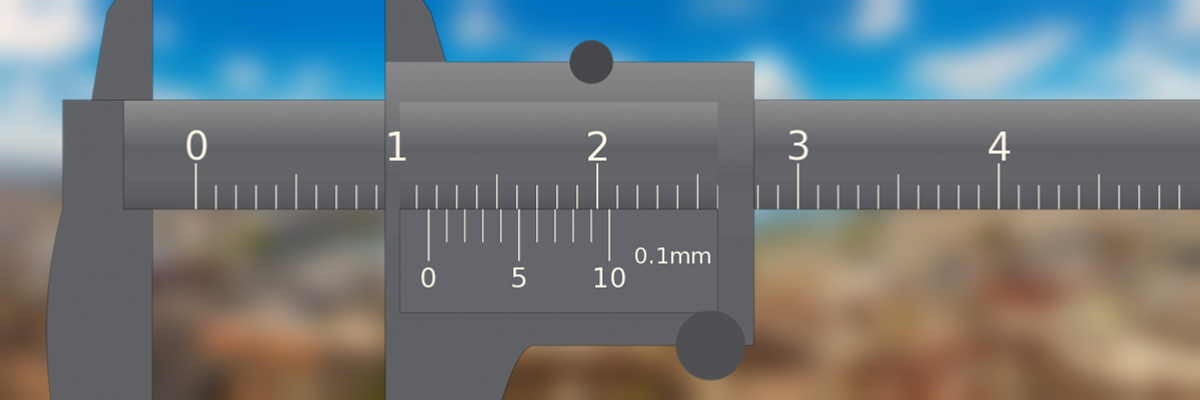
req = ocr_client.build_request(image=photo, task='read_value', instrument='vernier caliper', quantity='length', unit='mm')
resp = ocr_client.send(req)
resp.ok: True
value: 11.6 mm
